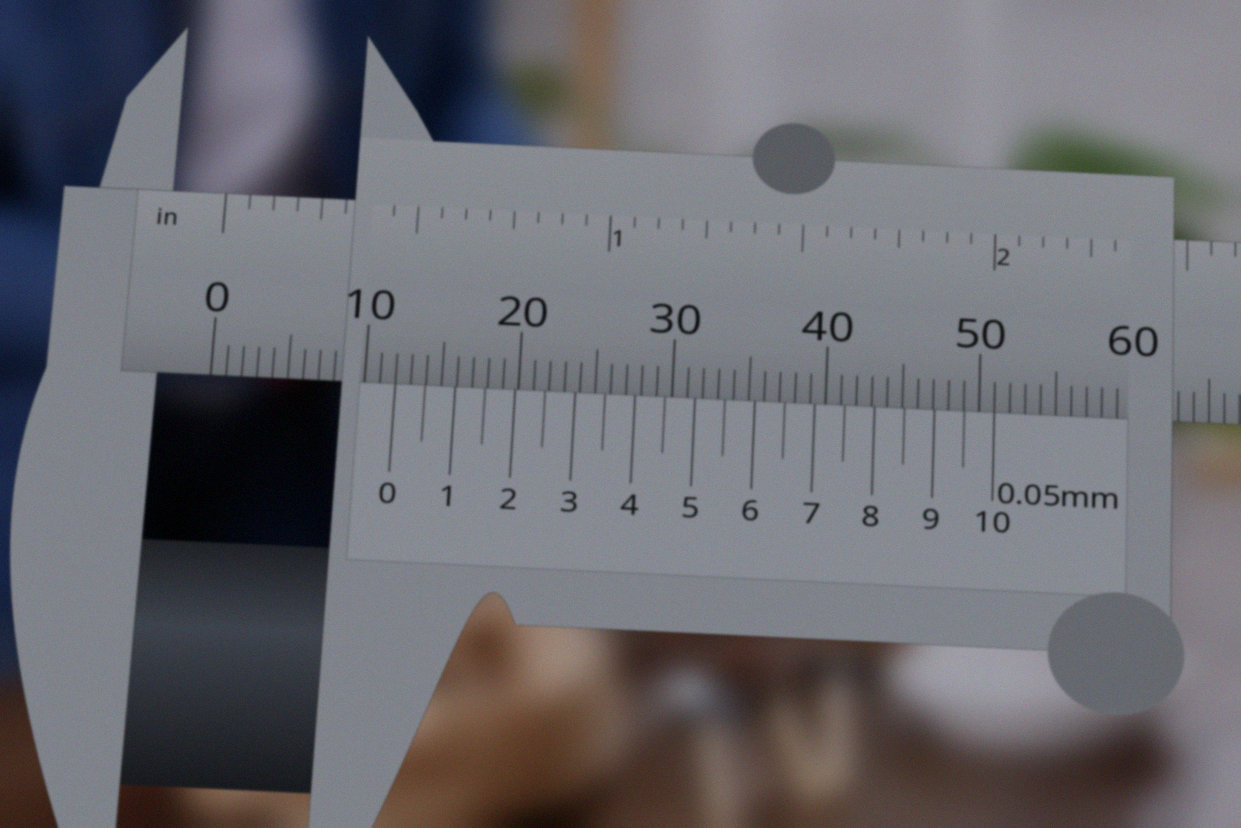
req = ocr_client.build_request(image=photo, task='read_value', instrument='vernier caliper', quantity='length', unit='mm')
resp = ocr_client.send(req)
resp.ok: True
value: 12.0 mm
